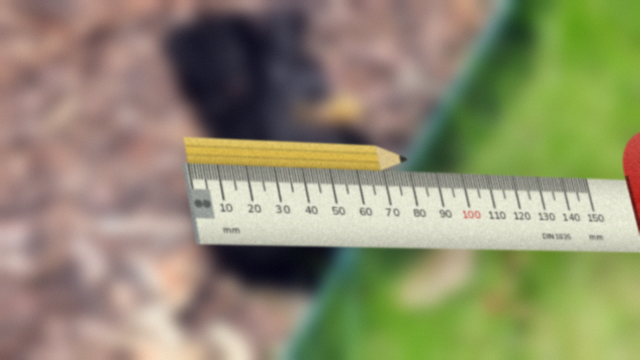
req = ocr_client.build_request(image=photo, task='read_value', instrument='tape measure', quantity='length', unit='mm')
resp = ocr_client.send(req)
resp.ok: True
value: 80 mm
